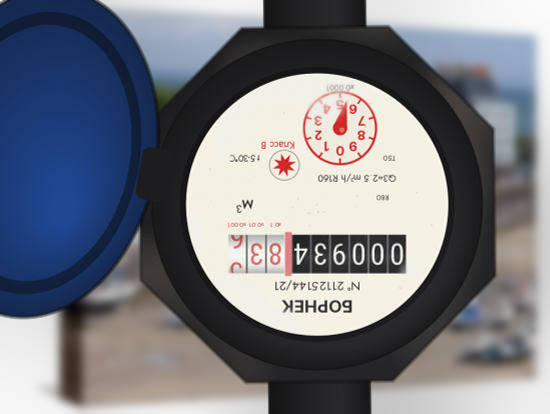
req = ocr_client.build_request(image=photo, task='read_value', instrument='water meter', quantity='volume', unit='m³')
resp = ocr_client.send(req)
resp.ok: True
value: 934.8355 m³
